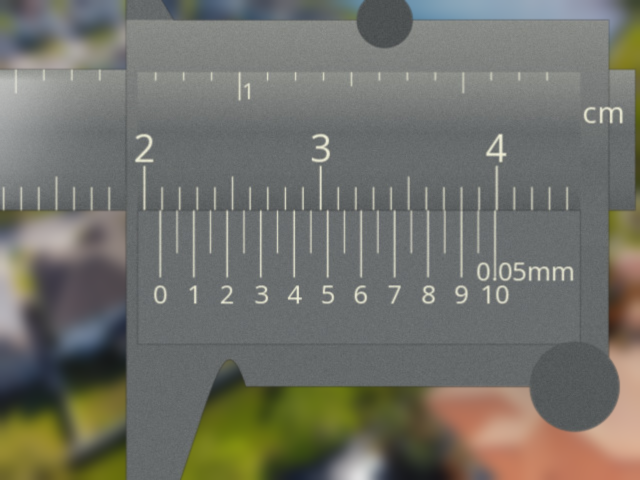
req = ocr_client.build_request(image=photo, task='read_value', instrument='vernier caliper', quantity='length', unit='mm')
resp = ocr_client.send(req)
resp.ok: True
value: 20.9 mm
